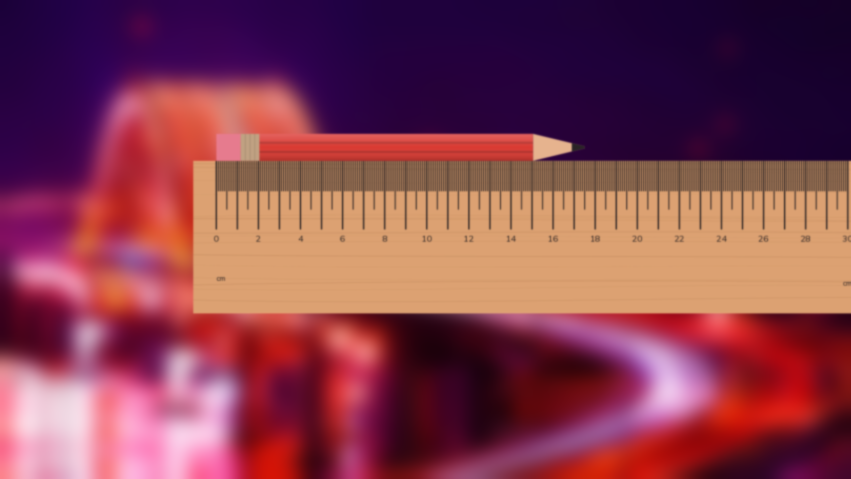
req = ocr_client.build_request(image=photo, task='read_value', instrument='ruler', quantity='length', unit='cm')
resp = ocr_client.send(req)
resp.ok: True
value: 17.5 cm
